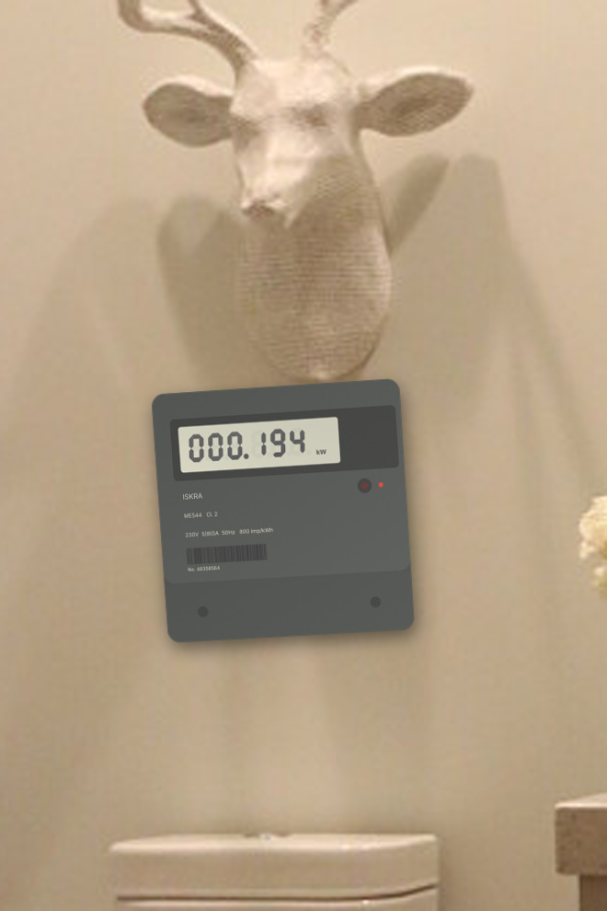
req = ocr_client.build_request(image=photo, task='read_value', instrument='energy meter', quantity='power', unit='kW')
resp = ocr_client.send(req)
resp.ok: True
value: 0.194 kW
